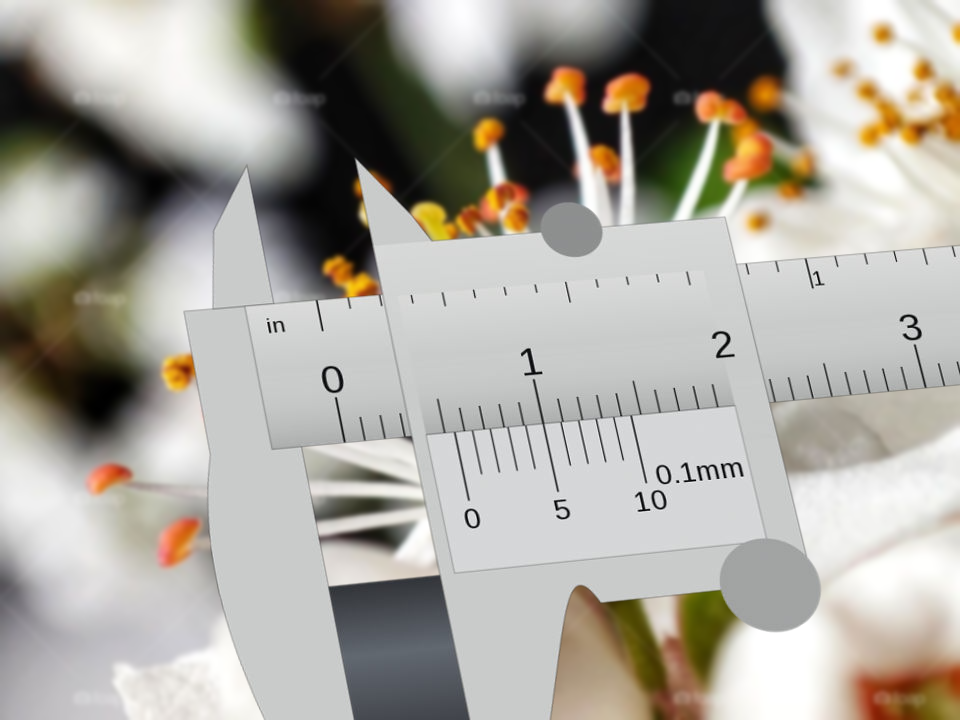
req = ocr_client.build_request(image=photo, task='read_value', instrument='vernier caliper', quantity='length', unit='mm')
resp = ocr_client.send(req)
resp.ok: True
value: 5.5 mm
